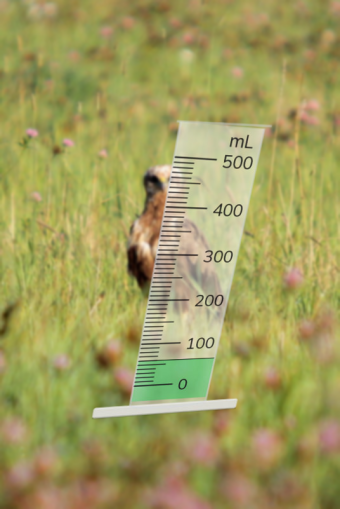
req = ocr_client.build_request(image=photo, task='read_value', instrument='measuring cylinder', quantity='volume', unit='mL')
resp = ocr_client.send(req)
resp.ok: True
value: 60 mL
